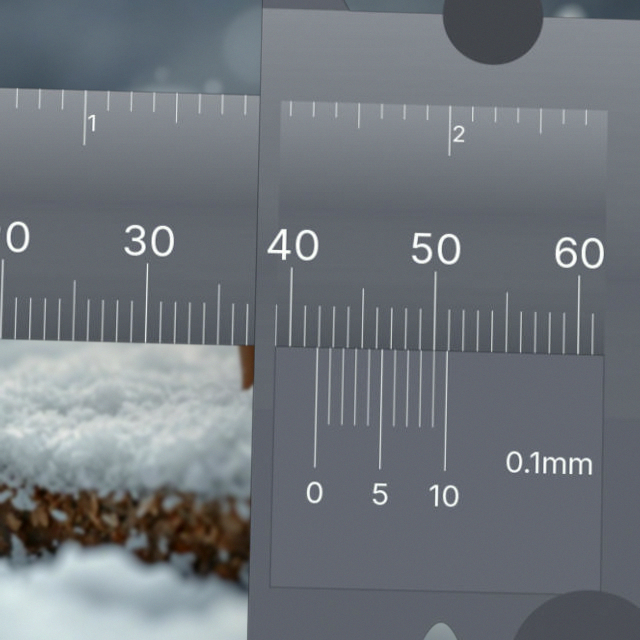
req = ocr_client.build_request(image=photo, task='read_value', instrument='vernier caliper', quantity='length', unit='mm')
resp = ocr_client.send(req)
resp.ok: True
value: 41.9 mm
